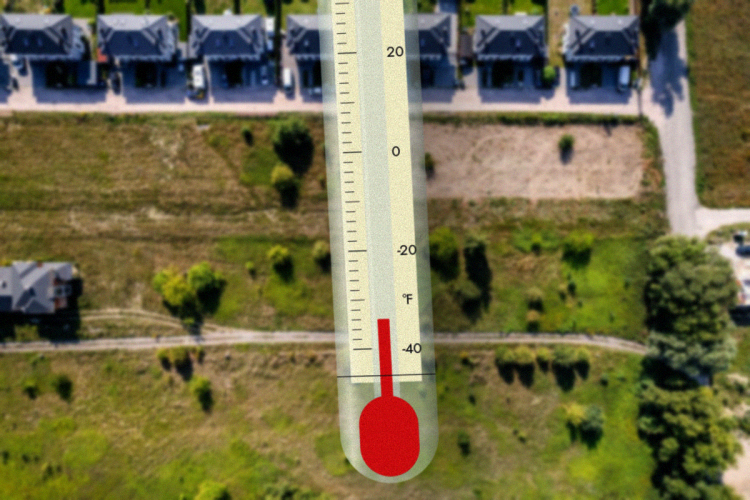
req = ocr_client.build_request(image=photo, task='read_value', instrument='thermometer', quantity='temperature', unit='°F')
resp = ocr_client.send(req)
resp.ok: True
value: -34 °F
